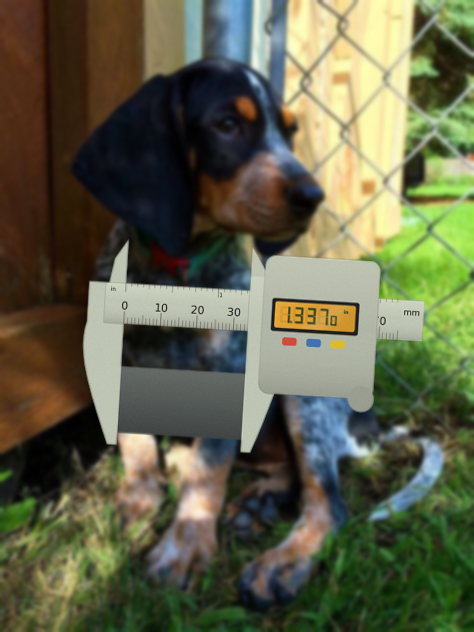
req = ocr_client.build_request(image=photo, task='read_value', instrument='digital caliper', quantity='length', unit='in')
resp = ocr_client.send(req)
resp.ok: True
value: 1.3370 in
